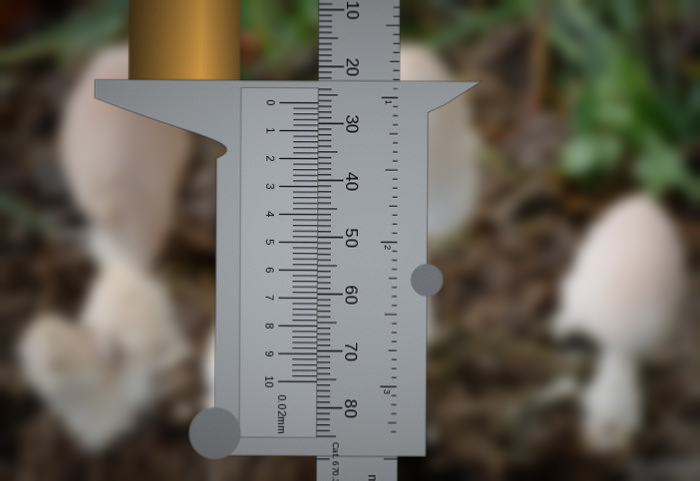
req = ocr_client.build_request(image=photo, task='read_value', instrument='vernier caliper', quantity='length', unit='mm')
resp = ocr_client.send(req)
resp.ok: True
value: 26.4 mm
